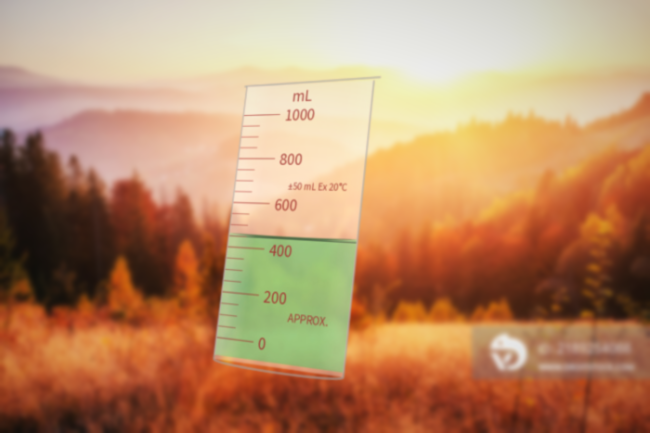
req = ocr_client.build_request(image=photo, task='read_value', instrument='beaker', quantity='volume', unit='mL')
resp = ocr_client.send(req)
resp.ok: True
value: 450 mL
